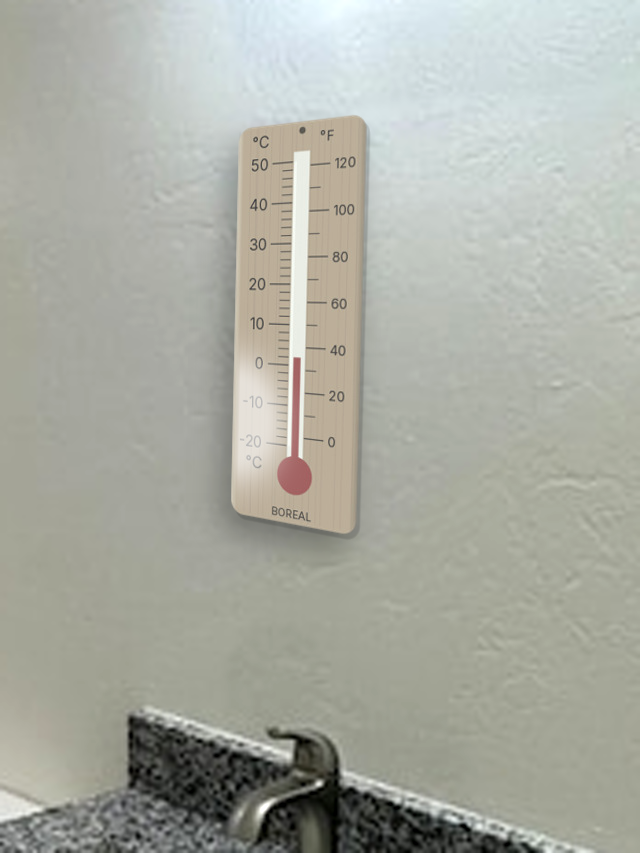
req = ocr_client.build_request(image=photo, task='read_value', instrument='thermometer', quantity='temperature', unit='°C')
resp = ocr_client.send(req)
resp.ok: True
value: 2 °C
